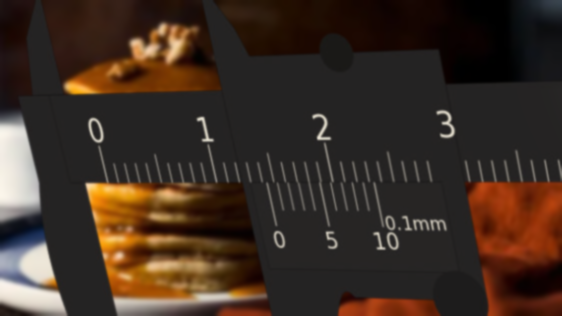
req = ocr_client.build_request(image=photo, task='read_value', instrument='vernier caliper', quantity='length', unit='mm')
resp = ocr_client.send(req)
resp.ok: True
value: 14.4 mm
